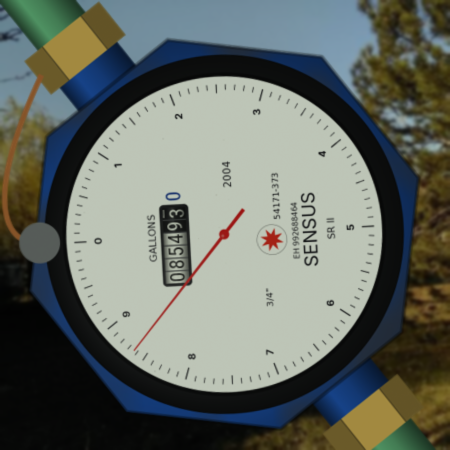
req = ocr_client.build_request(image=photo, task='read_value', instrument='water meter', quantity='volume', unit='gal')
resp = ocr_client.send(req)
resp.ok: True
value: 854928.6 gal
